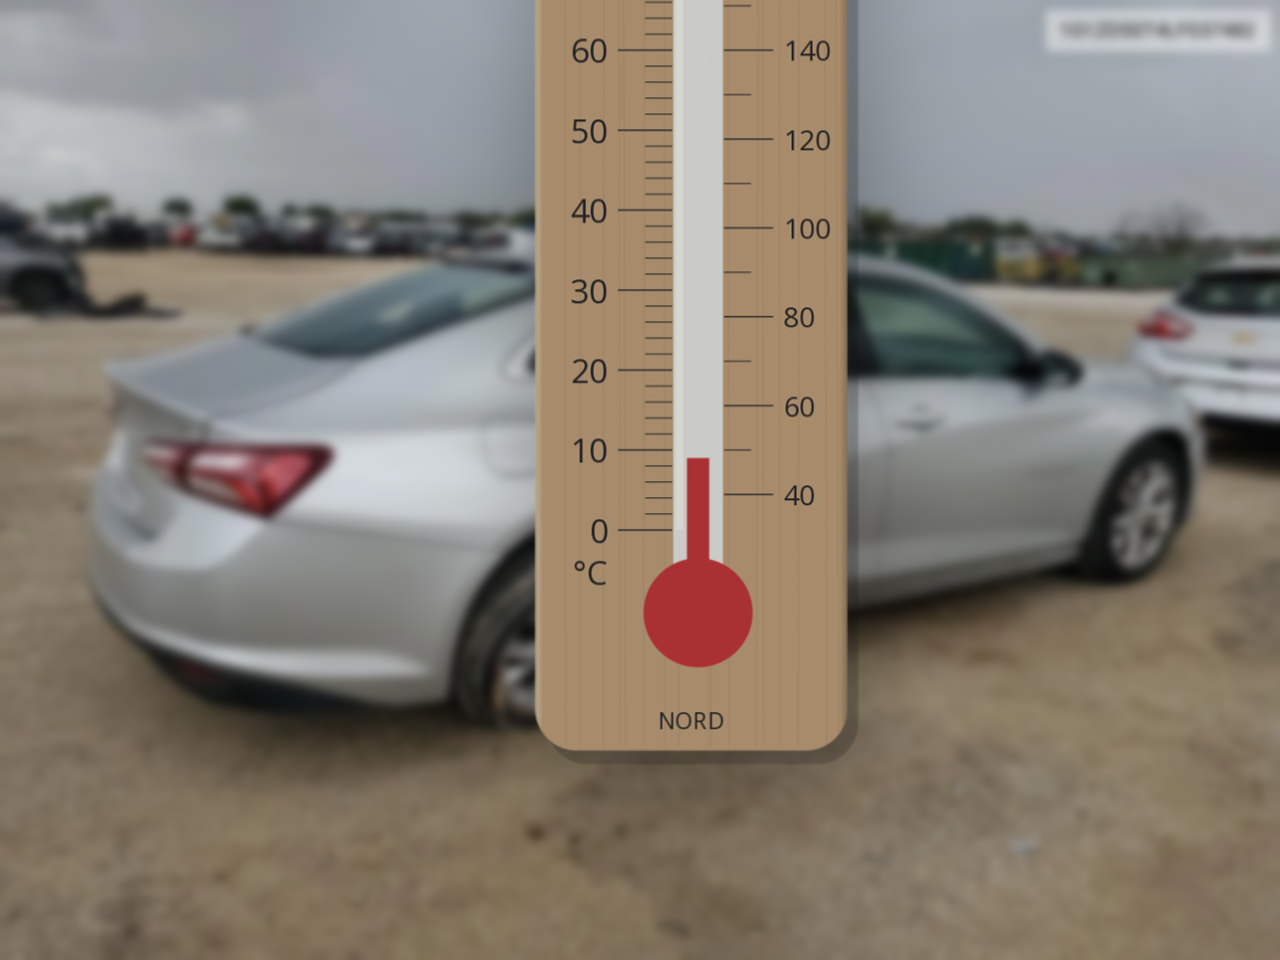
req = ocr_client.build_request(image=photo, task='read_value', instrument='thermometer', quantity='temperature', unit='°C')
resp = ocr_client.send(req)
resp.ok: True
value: 9 °C
